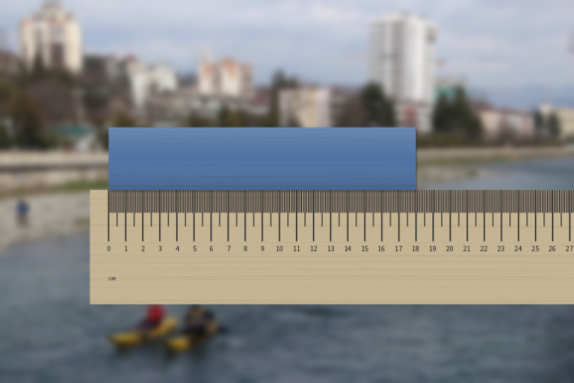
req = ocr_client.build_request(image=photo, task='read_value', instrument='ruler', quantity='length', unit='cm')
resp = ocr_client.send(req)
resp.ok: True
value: 18 cm
